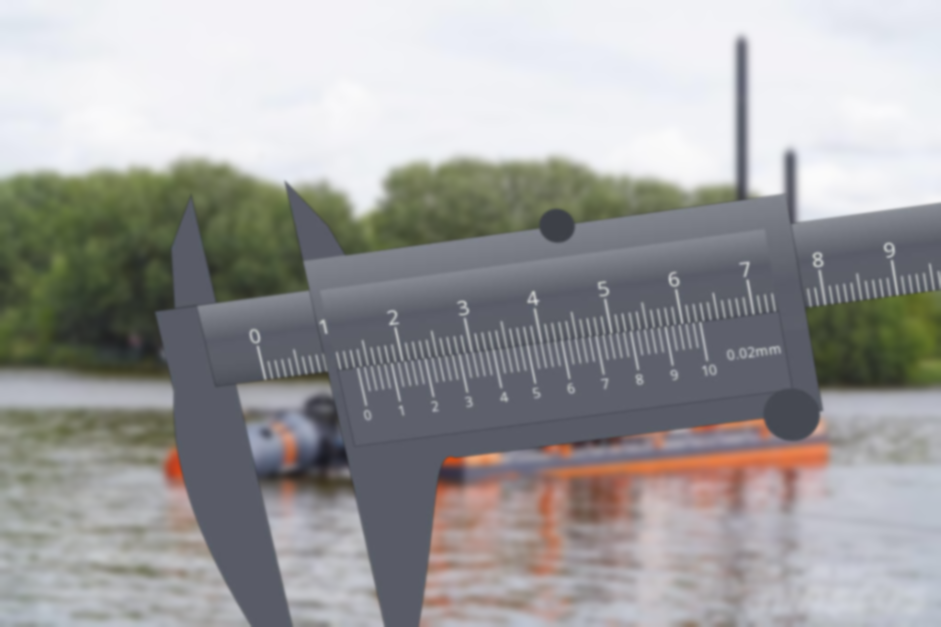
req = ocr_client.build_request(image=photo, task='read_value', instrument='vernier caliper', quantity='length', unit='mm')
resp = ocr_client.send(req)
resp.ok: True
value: 13.5 mm
